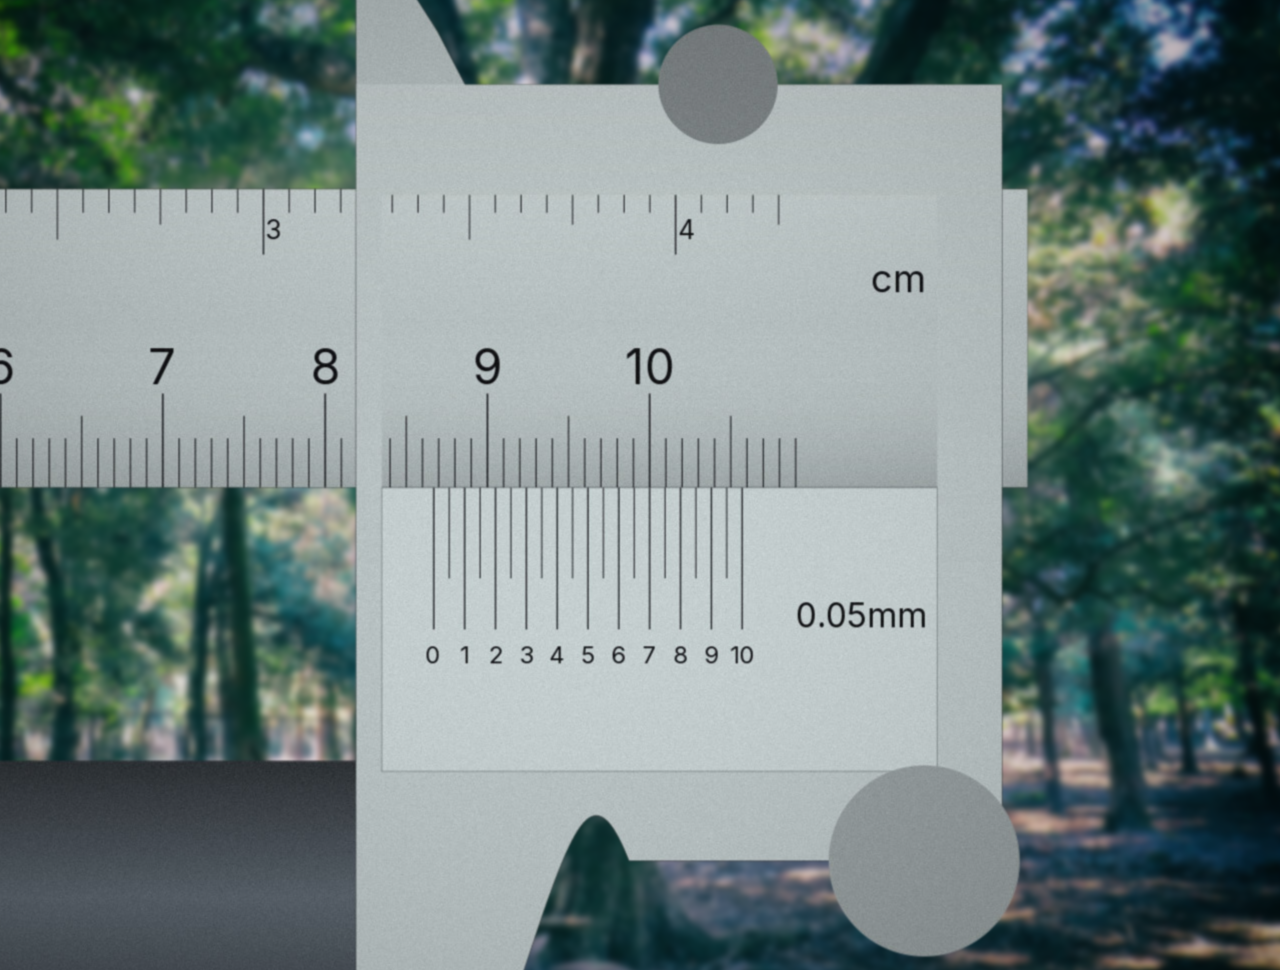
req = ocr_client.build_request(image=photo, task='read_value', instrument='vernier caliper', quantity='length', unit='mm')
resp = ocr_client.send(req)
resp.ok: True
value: 86.7 mm
